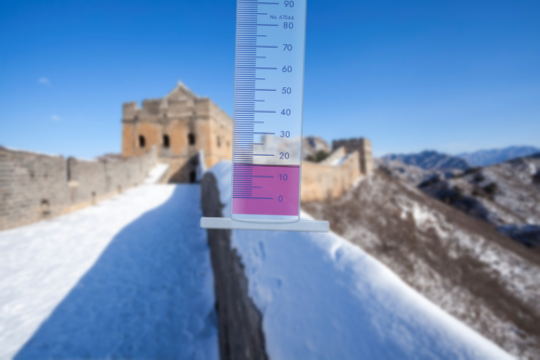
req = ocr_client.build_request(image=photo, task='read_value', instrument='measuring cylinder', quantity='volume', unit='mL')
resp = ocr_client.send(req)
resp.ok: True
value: 15 mL
